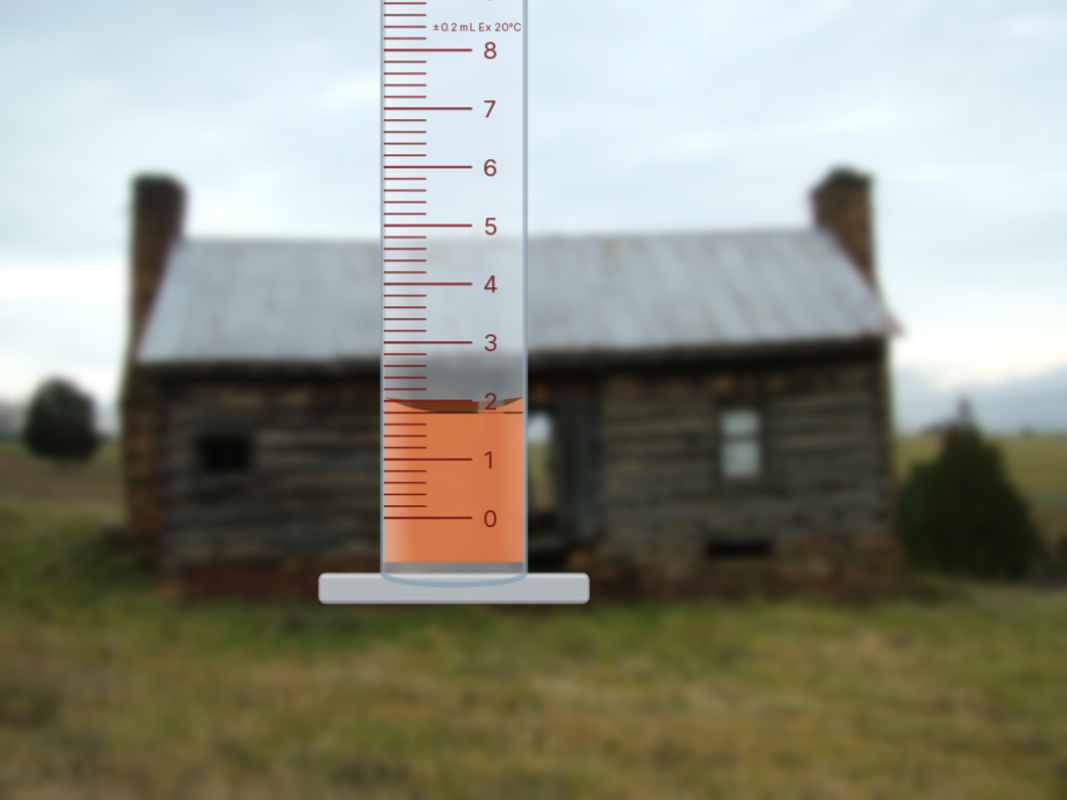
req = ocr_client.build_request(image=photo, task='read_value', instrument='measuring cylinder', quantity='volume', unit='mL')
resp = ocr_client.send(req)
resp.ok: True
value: 1.8 mL
